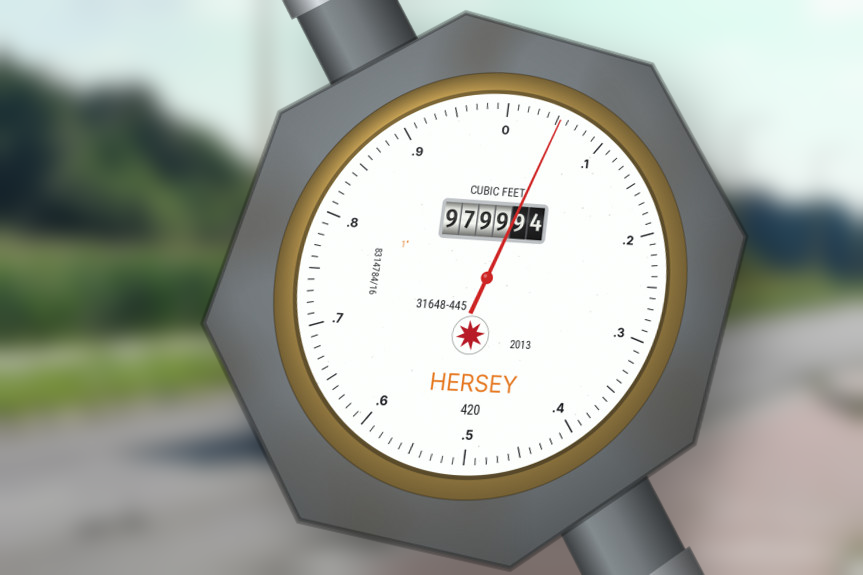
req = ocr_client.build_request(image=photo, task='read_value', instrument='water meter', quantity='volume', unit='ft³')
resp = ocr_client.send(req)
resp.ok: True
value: 979994.05 ft³
